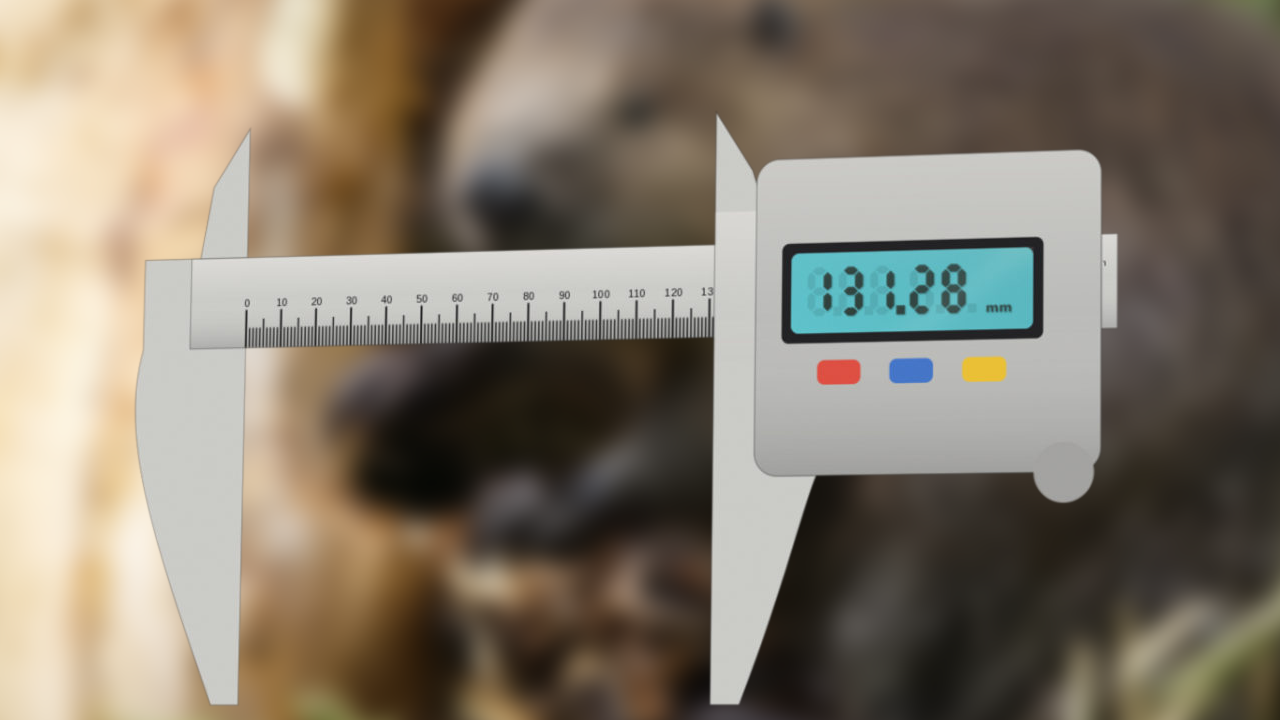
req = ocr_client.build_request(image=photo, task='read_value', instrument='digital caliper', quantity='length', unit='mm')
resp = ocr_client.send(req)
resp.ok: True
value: 131.28 mm
